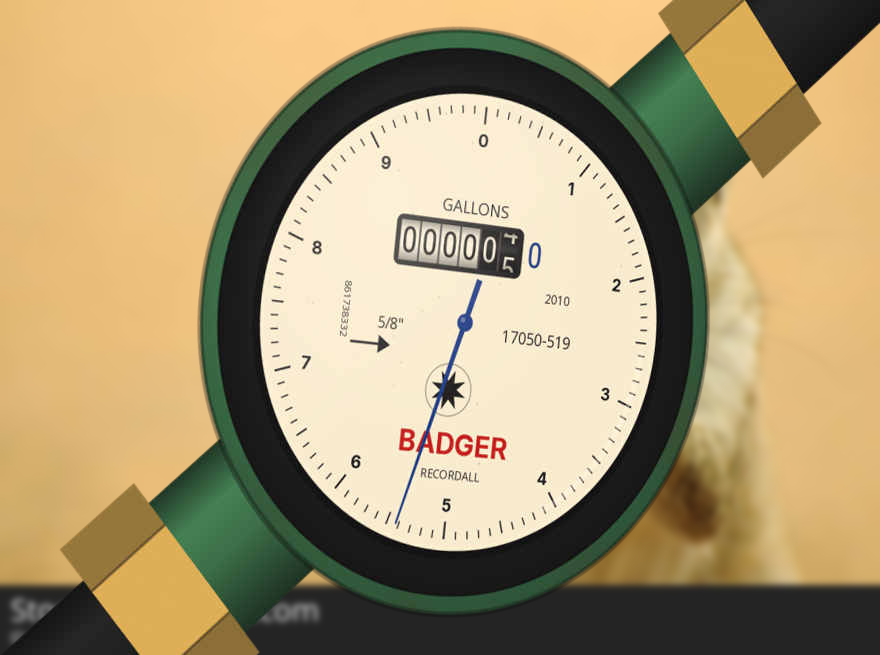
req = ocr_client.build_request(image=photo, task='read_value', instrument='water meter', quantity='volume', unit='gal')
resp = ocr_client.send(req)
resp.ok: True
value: 45.4 gal
